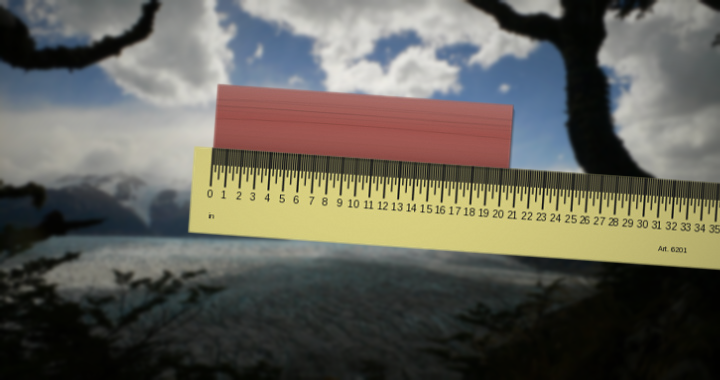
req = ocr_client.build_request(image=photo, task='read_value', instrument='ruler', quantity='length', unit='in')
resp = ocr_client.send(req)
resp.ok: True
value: 20.5 in
